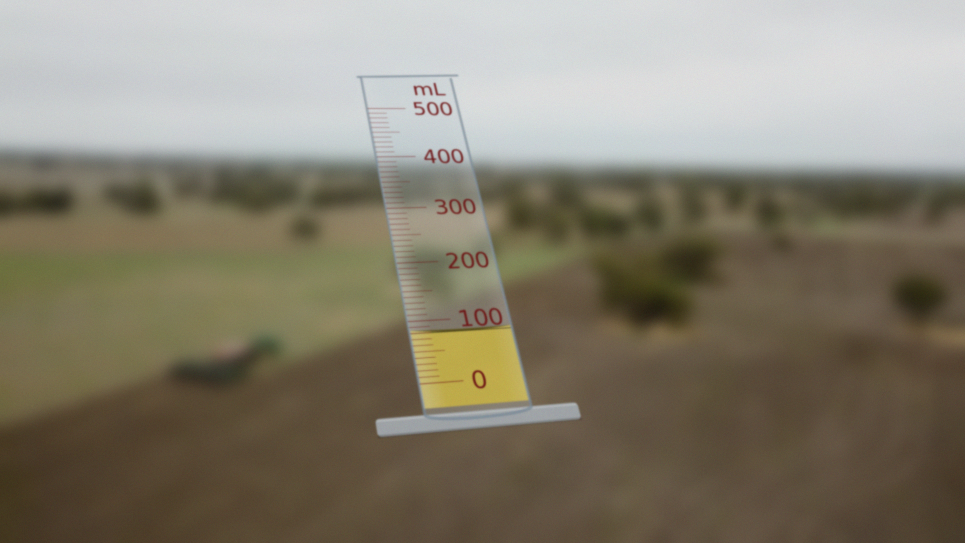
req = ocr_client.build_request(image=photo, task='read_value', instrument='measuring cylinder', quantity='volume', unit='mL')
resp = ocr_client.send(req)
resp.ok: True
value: 80 mL
